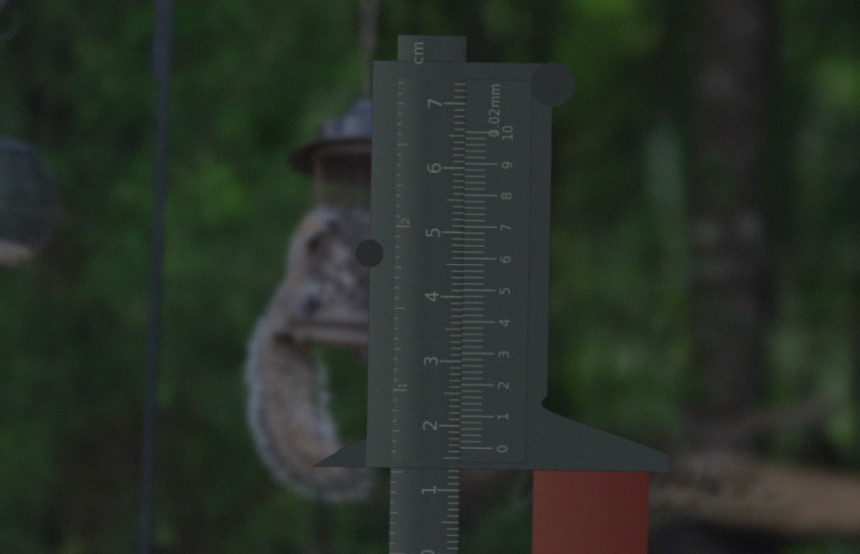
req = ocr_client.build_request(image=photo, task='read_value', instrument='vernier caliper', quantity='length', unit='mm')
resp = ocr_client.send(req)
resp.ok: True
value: 16.6 mm
